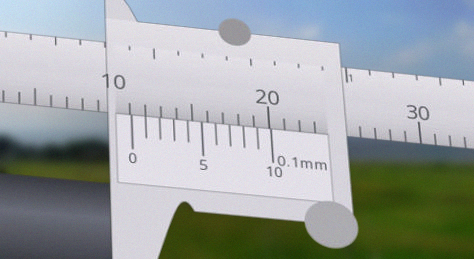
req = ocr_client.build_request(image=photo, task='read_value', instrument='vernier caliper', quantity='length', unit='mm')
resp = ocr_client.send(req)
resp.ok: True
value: 11.1 mm
